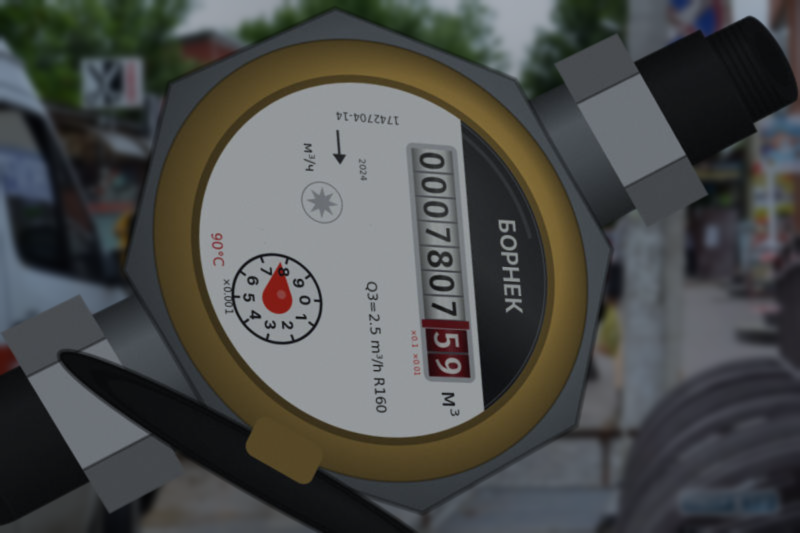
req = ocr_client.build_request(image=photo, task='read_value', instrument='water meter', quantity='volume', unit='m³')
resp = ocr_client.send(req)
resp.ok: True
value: 7807.597 m³
